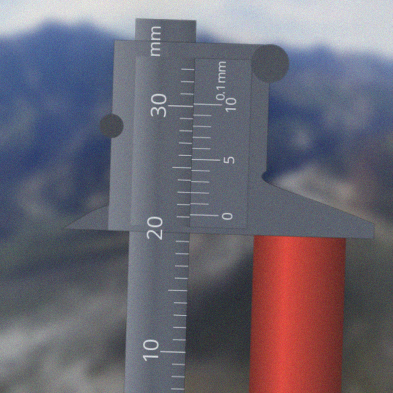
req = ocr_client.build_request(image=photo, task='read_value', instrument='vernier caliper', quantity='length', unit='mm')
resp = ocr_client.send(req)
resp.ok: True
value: 21.2 mm
